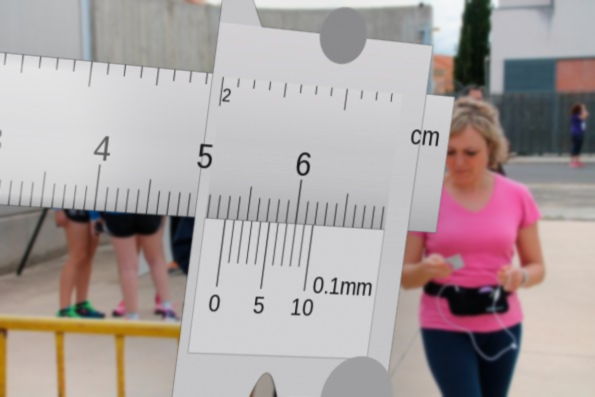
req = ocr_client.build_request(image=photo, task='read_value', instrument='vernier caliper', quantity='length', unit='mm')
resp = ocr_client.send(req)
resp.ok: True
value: 52.8 mm
